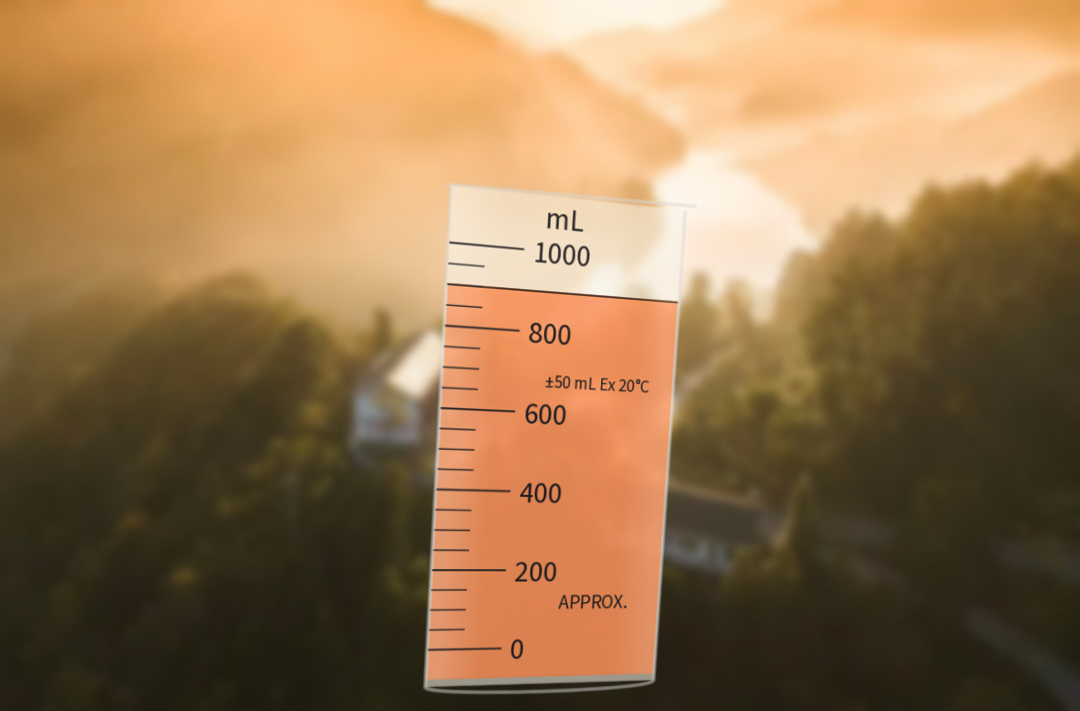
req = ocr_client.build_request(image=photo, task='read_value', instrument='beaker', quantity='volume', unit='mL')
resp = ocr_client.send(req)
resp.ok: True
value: 900 mL
